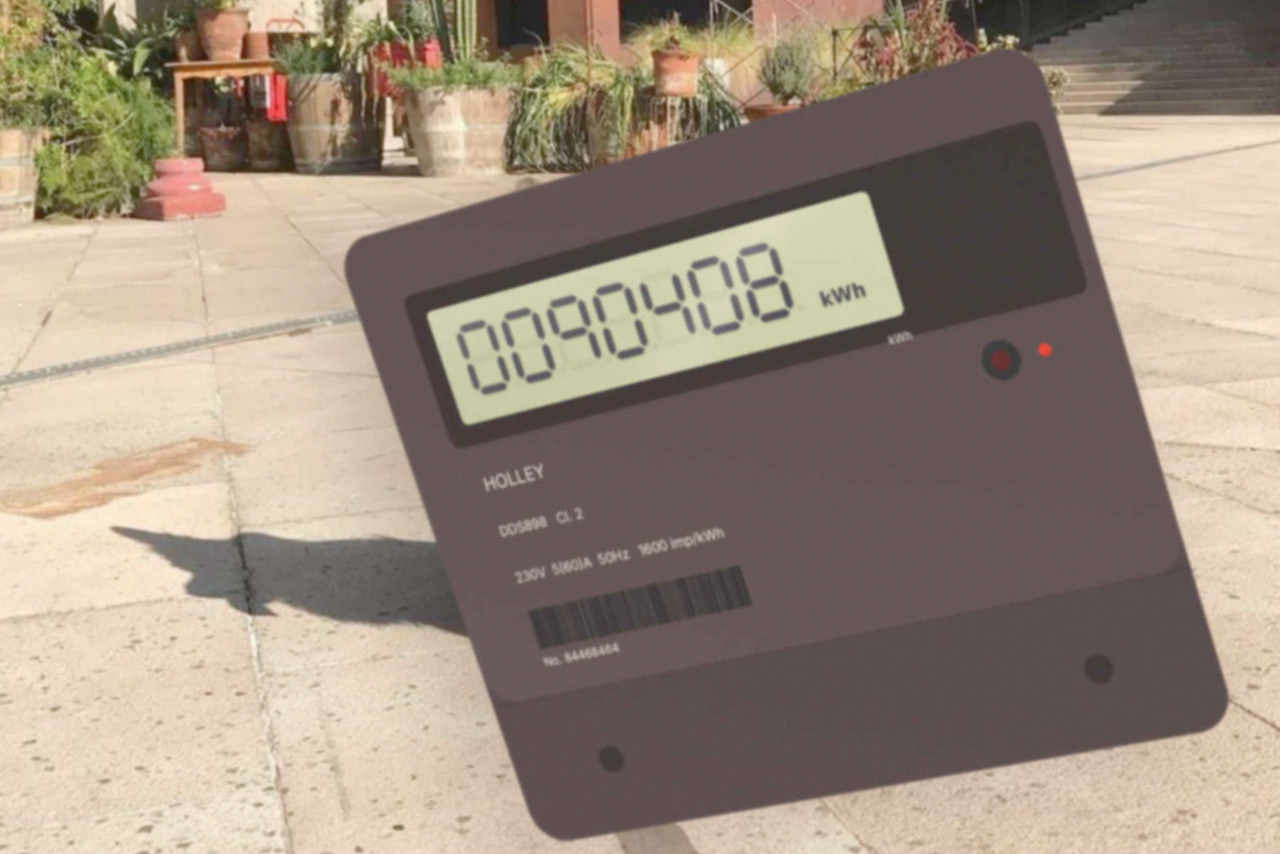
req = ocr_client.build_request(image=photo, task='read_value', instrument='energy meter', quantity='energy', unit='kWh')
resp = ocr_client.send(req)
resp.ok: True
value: 90408 kWh
